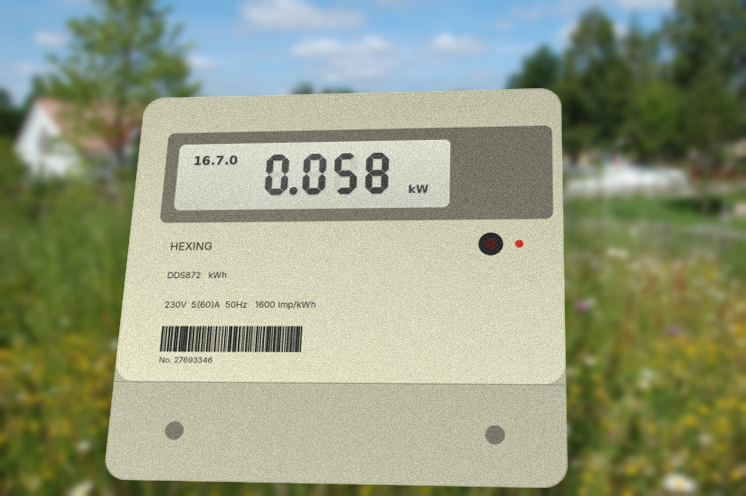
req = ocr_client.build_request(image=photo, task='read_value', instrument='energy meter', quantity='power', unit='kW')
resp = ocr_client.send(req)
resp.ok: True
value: 0.058 kW
